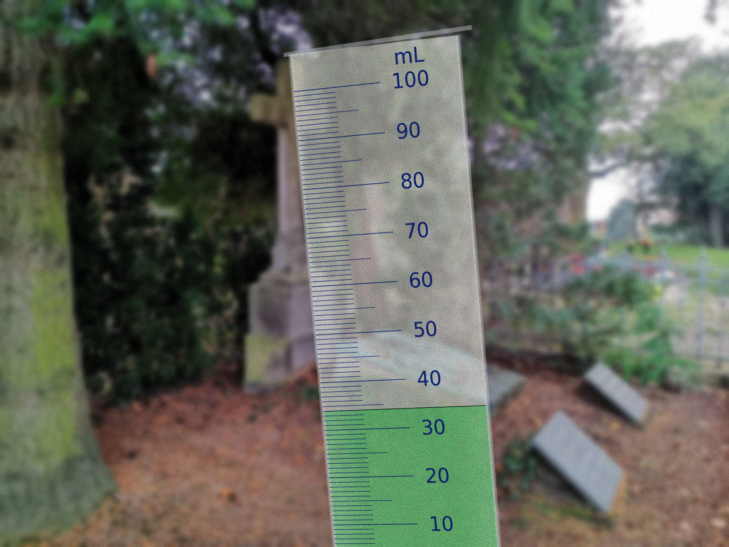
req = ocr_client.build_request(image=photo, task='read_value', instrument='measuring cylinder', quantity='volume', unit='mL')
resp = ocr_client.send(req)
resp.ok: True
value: 34 mL
